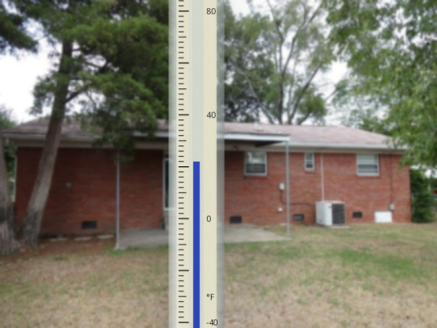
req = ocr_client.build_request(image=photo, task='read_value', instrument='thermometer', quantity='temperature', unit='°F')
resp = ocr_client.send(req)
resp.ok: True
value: 22 °F
